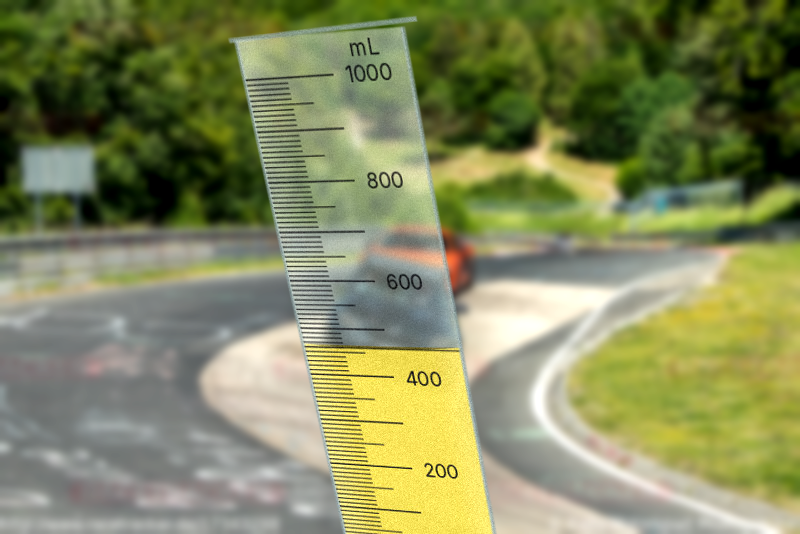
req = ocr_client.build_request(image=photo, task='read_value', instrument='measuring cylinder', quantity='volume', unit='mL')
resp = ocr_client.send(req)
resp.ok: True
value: 460 mL
